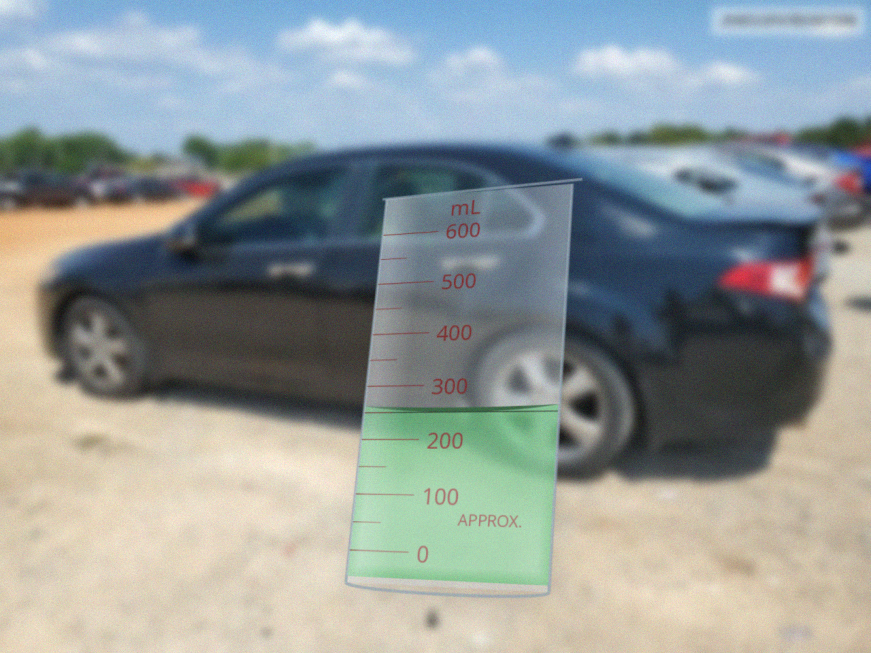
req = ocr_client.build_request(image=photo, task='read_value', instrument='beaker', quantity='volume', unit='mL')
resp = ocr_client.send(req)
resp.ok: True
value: 250 mL
